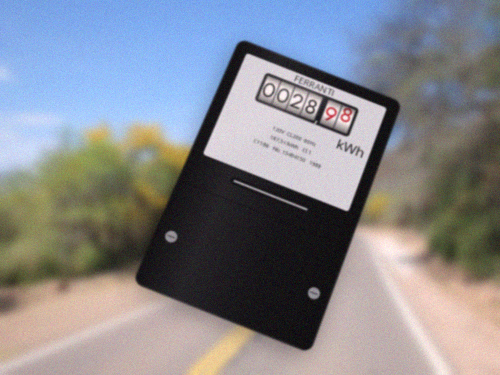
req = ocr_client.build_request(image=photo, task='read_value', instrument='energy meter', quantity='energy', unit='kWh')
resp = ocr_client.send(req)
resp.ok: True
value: 28.98 kWh
